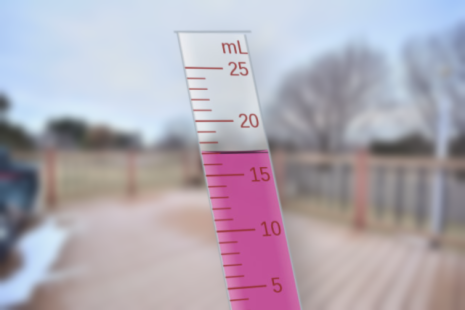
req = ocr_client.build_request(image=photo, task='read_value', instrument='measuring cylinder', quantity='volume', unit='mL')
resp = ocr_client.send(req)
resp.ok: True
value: 17 mL
